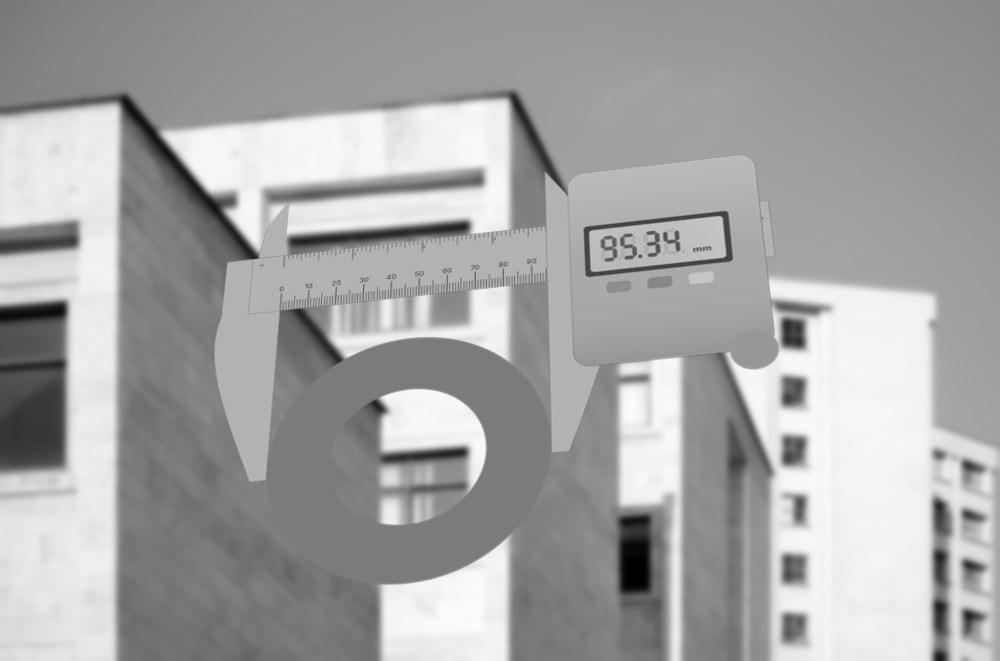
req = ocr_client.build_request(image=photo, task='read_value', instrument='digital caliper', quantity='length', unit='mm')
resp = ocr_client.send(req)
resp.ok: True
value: 95.34 mm
